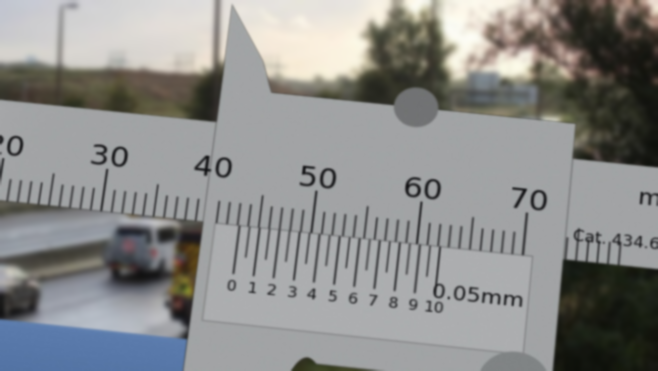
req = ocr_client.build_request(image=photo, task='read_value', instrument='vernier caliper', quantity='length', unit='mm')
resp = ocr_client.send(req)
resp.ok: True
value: 43.2 mm
